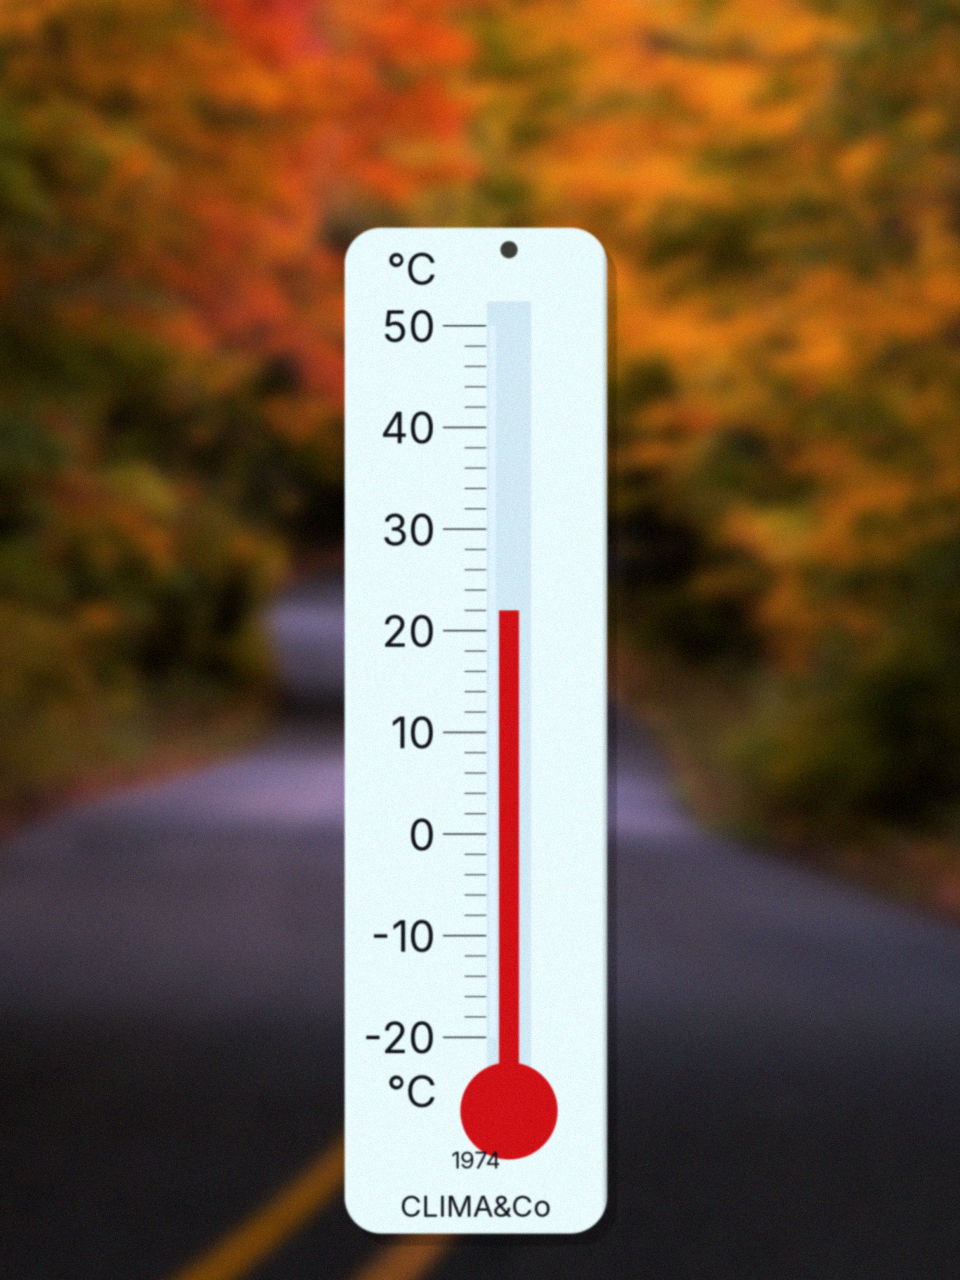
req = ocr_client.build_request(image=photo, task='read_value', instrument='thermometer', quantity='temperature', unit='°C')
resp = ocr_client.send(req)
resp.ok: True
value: 22 °C
